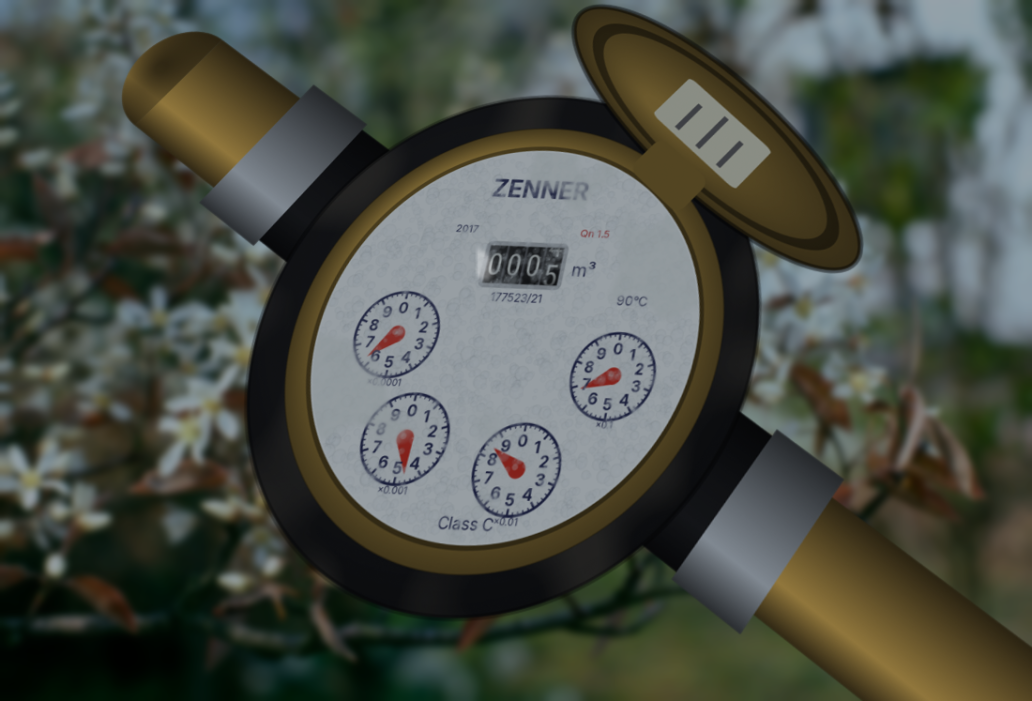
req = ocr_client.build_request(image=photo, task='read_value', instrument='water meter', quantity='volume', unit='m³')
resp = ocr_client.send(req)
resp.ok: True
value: 4.6846 m³
